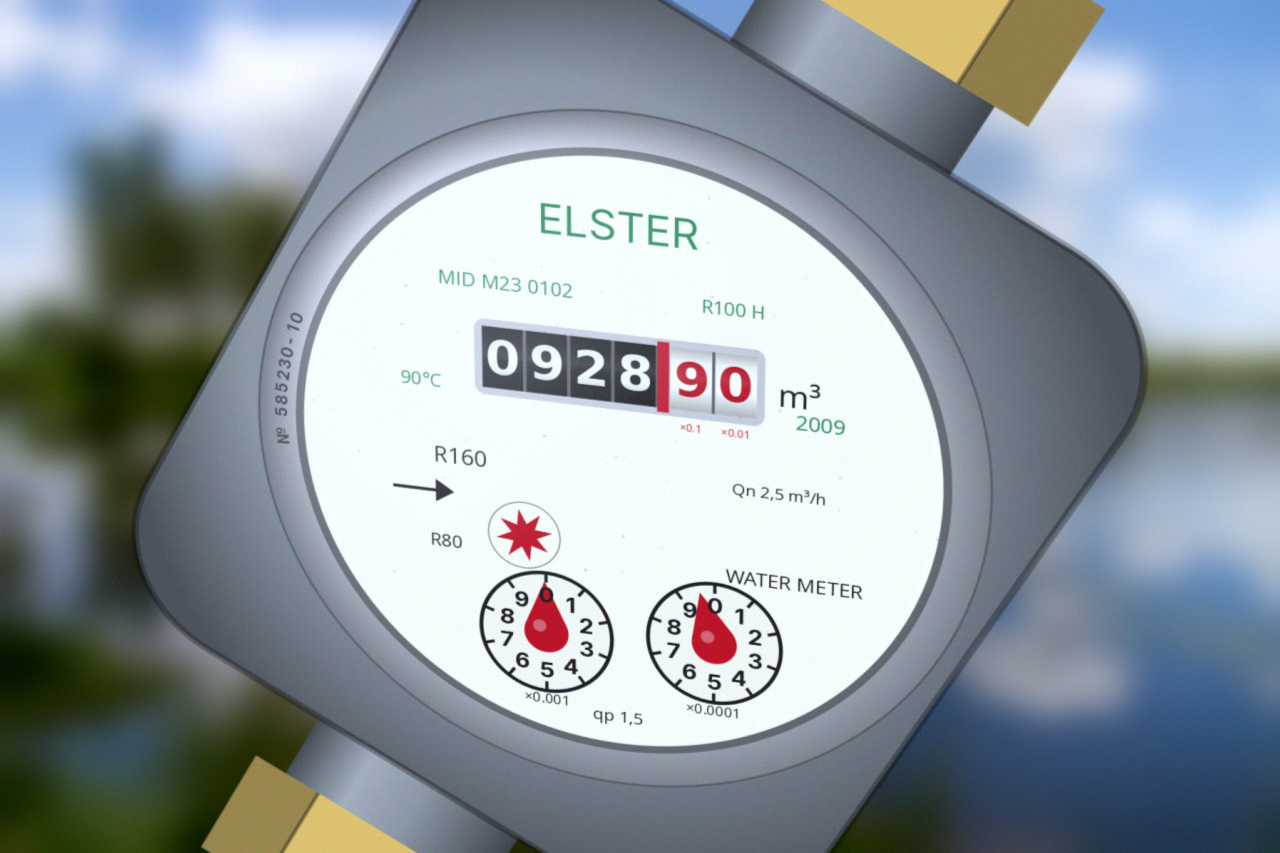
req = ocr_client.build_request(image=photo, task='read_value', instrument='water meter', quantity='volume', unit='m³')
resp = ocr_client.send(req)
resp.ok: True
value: 928.8999 m³
